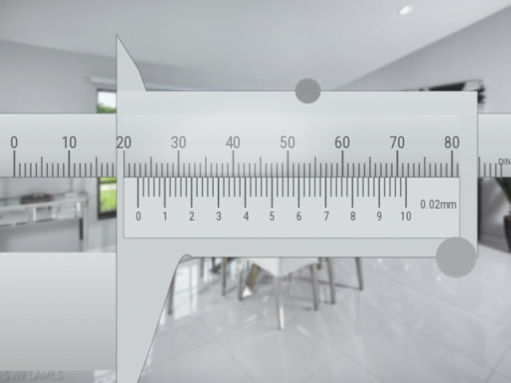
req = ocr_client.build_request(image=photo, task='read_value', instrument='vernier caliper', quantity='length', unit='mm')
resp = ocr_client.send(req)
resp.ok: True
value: 22.6 mm
